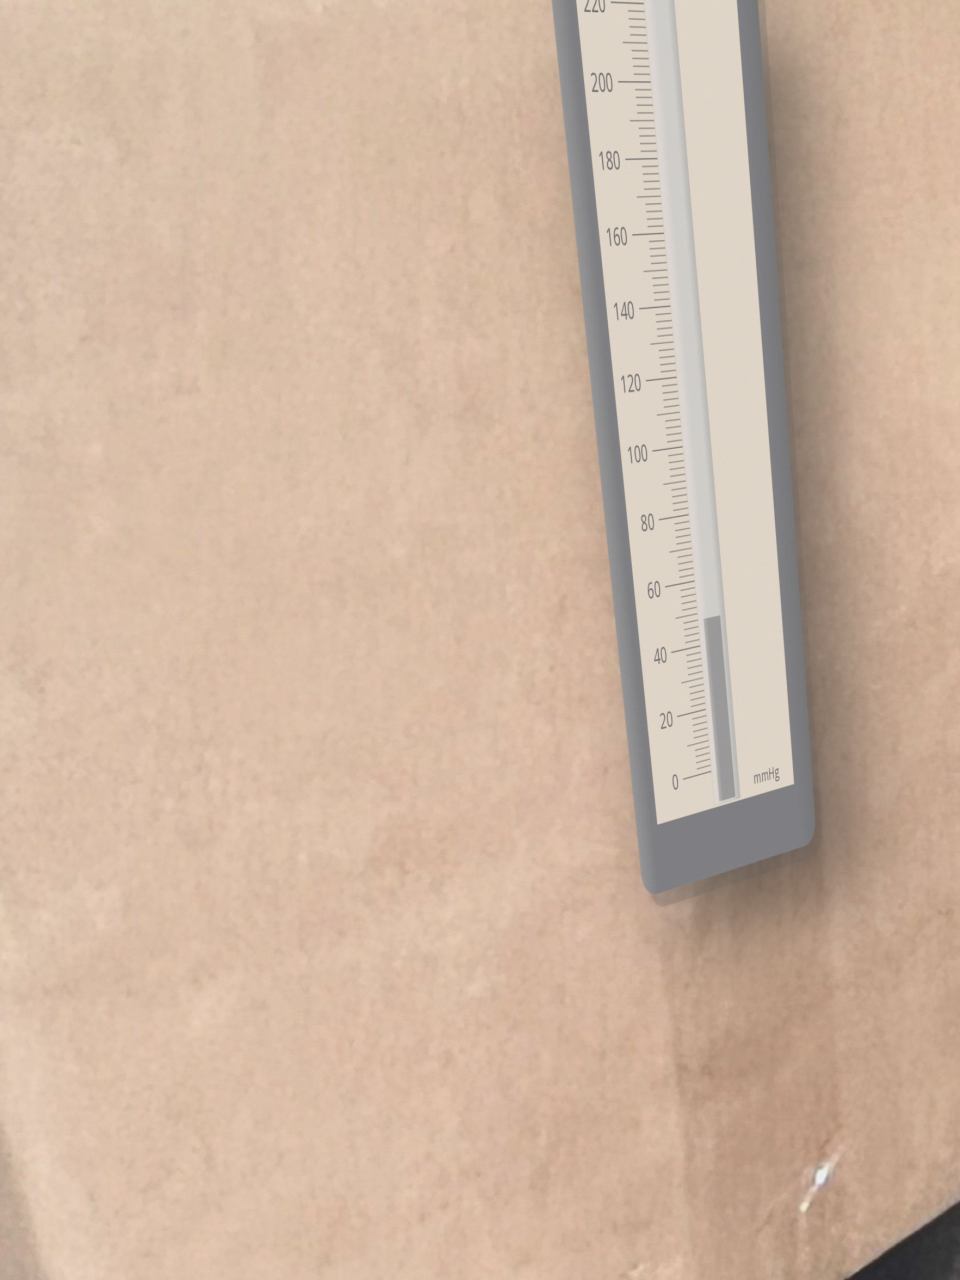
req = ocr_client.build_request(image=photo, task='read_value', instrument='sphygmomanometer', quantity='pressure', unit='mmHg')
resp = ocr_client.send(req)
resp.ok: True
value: 48 mmHg
